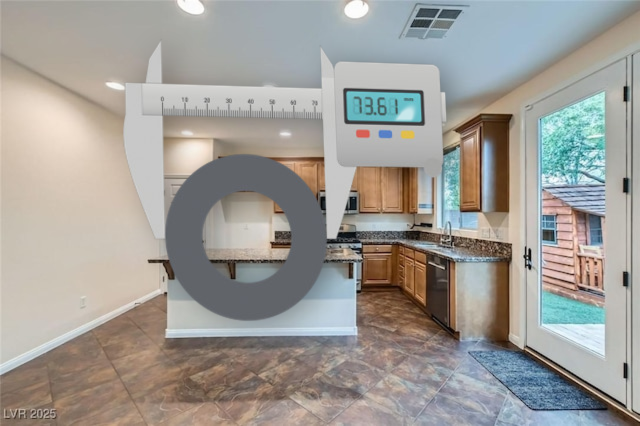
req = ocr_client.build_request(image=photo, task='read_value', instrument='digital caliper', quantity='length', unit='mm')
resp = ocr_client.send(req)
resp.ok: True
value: 73.61 mm
